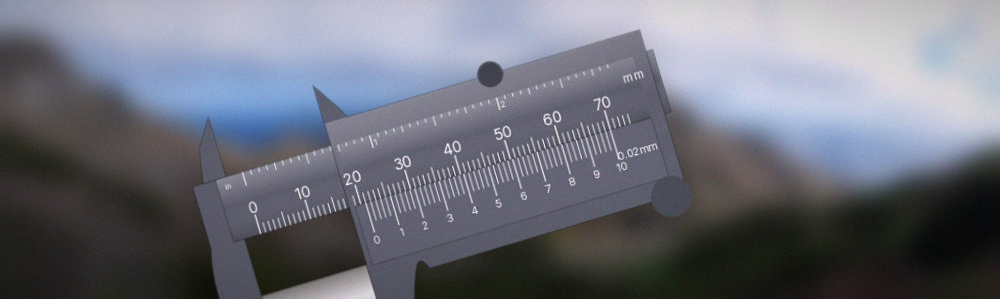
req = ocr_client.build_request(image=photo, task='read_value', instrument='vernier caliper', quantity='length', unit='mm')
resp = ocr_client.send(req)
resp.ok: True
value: 21.0 mm
